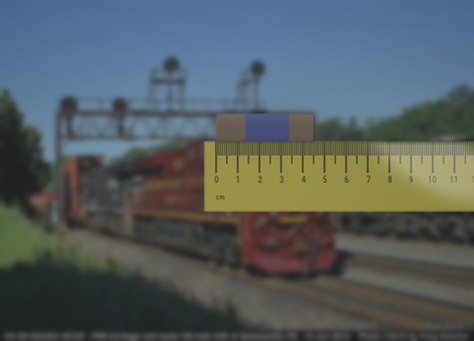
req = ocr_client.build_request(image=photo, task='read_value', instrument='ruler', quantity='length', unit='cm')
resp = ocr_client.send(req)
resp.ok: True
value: 4.5 cm
